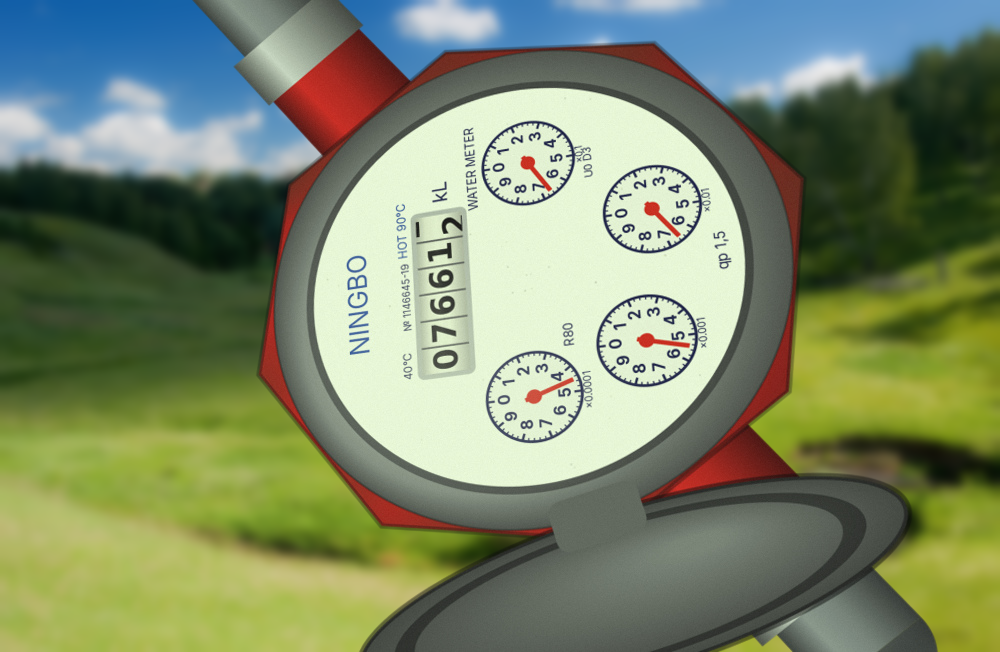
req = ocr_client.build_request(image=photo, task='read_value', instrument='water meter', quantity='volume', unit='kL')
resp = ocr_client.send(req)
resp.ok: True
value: 76611.6654 kL
